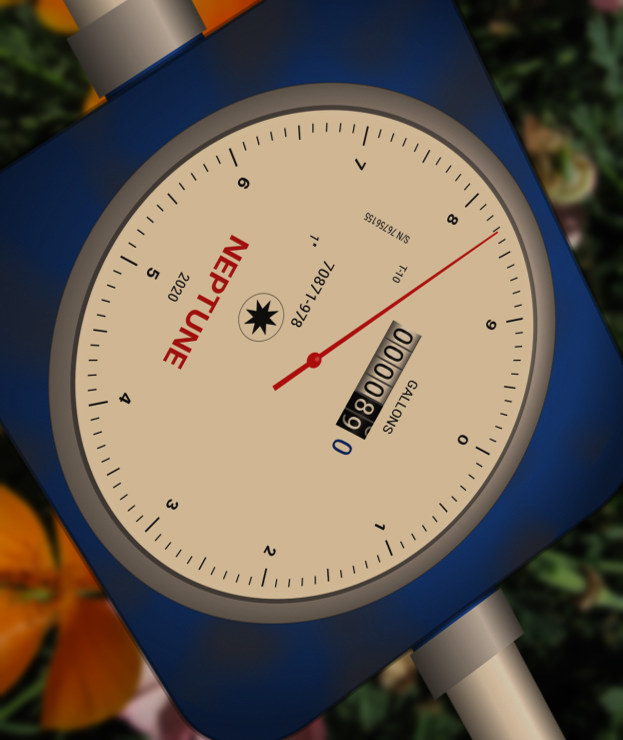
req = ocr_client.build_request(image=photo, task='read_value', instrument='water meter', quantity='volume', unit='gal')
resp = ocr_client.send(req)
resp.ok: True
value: 888.3 gal
